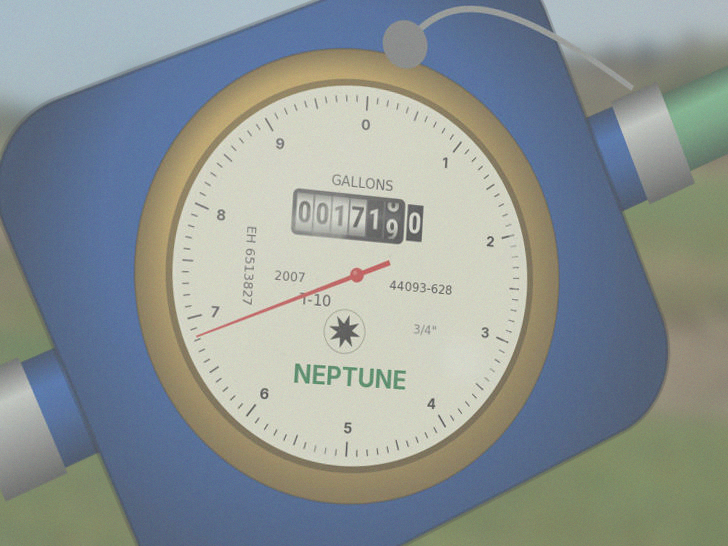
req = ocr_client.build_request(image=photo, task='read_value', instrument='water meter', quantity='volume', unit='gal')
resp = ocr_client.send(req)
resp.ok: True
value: 17186.8 gal
